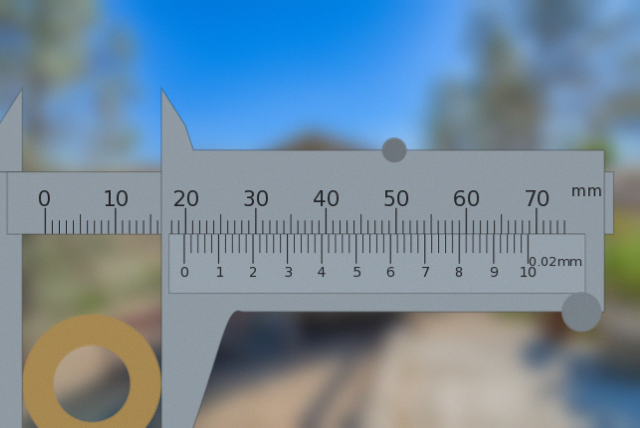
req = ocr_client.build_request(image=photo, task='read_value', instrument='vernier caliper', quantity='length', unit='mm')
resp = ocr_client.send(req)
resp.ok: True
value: 19.8 mm
